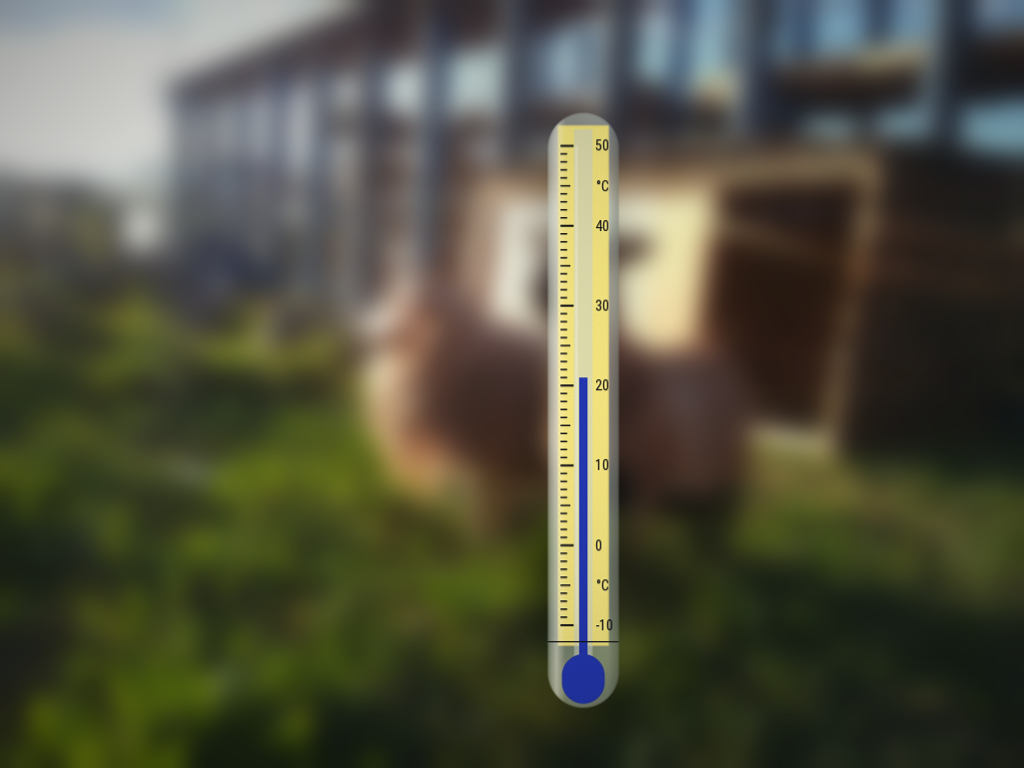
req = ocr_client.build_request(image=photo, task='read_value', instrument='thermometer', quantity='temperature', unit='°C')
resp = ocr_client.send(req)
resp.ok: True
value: 21 °C
